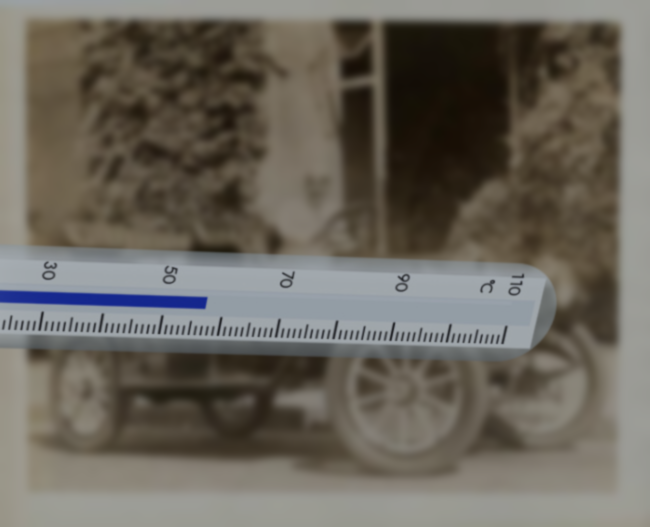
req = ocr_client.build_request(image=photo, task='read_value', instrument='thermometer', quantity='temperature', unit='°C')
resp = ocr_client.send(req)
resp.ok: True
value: 57 °C
